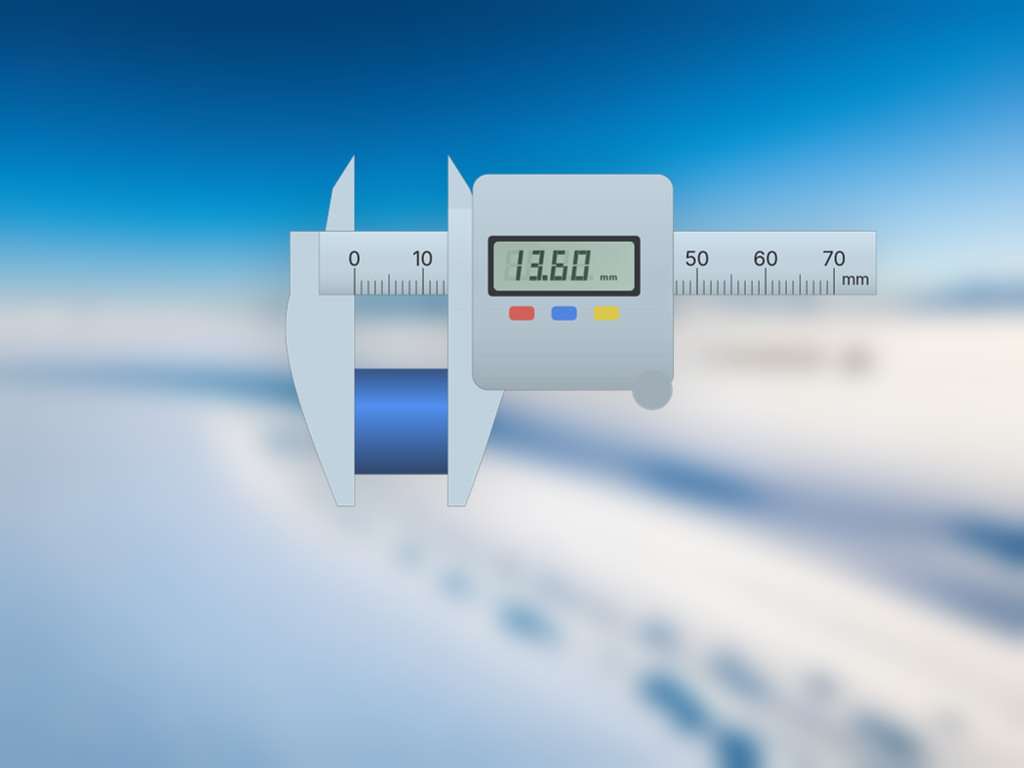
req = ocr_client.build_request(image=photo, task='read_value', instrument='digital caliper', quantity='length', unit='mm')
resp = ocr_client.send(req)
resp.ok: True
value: 13.60 mm
